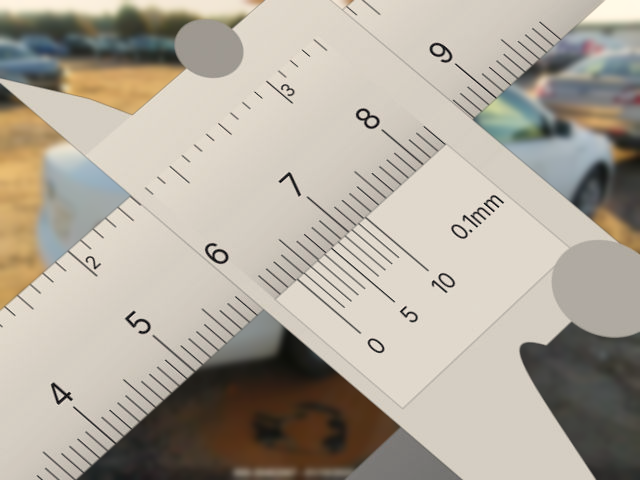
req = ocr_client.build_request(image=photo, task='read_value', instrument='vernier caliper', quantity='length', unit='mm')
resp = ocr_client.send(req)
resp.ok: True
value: 63.2 mm
